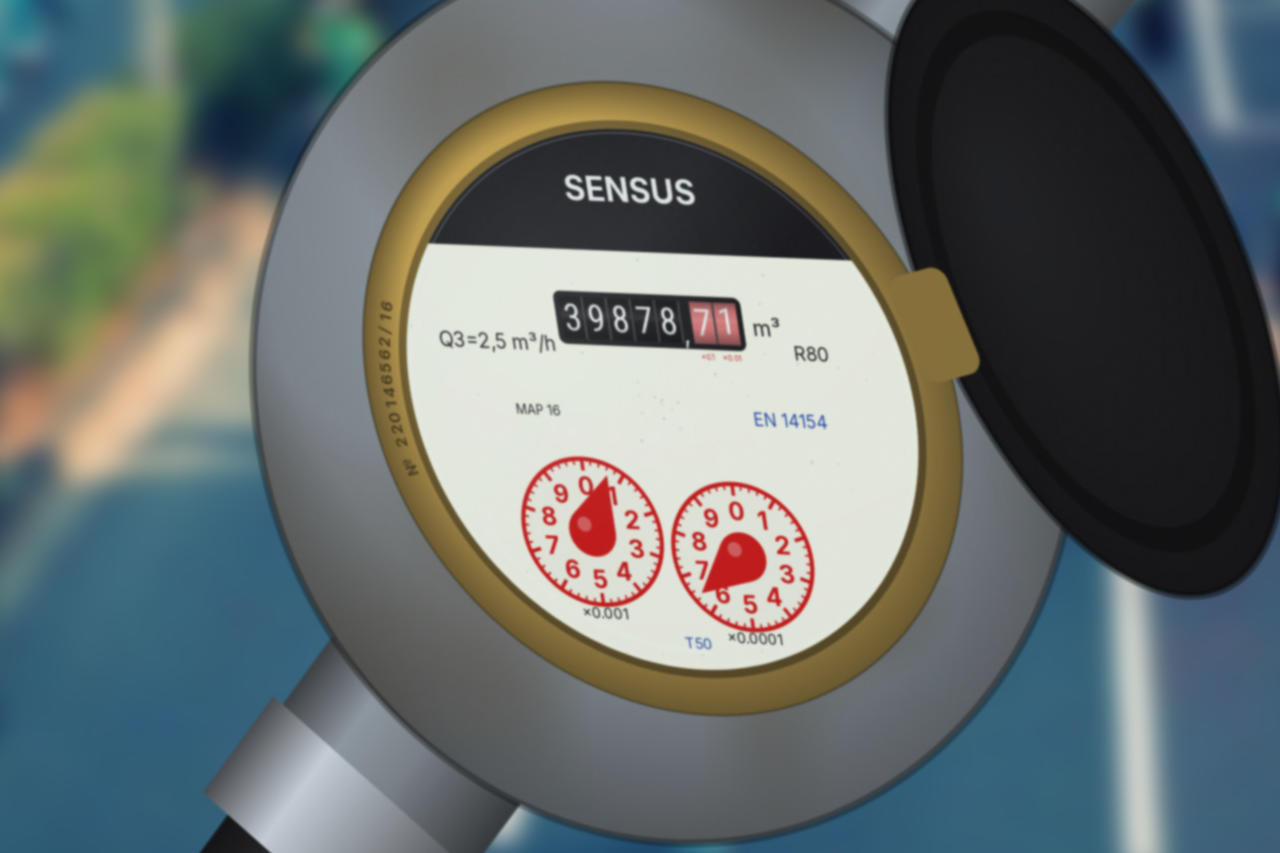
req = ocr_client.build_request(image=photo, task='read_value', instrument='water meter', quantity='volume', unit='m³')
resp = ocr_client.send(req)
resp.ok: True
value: 39878.7106 m³
